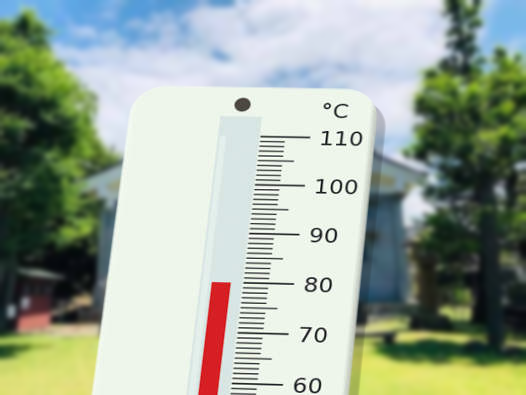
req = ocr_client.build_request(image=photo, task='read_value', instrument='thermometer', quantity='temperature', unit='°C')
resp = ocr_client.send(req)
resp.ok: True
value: 80 °C
